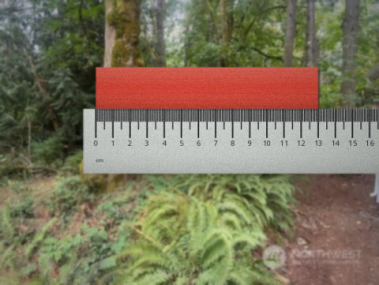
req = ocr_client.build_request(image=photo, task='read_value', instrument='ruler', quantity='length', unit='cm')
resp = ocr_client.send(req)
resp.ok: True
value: 13 cm
